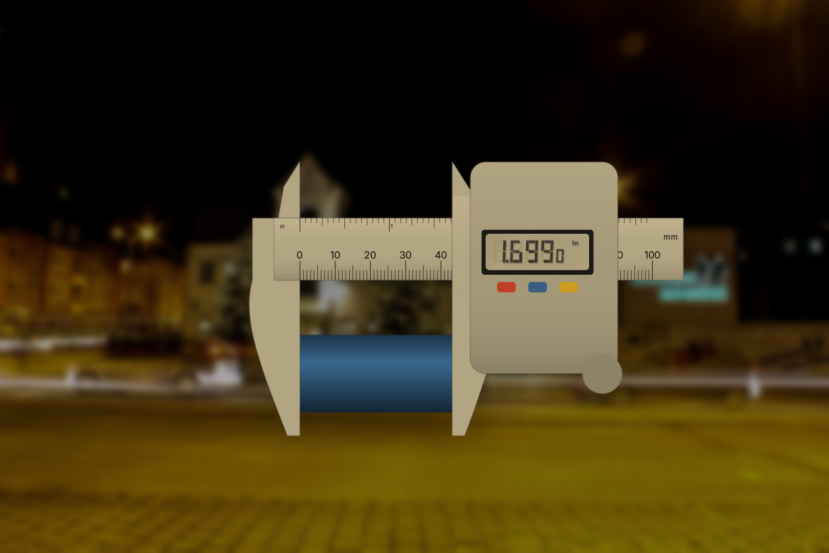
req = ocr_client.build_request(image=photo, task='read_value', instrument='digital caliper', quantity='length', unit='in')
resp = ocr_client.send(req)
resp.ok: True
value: 1.6990 in
